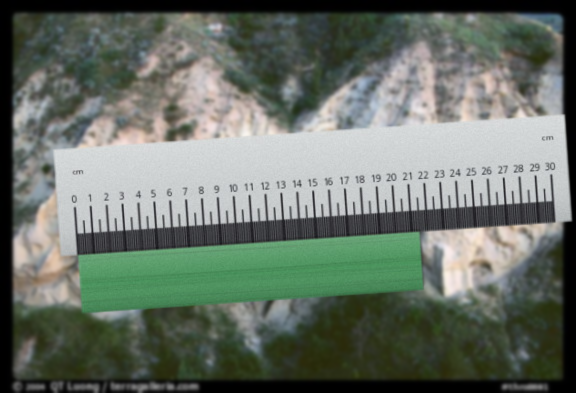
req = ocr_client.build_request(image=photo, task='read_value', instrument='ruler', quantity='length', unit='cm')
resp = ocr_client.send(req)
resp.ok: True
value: 21.5 cm
